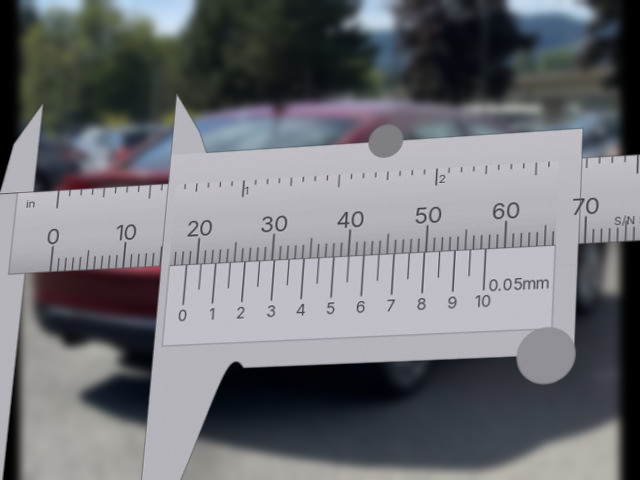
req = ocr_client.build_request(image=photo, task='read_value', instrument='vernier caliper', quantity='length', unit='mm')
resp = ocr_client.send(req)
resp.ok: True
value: 18.6 mm
